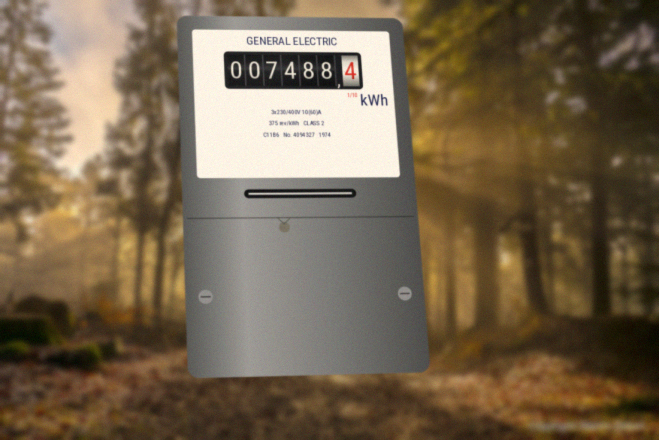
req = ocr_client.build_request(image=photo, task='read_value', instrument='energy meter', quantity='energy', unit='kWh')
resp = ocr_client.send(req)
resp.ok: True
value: 7488.4 kWh
